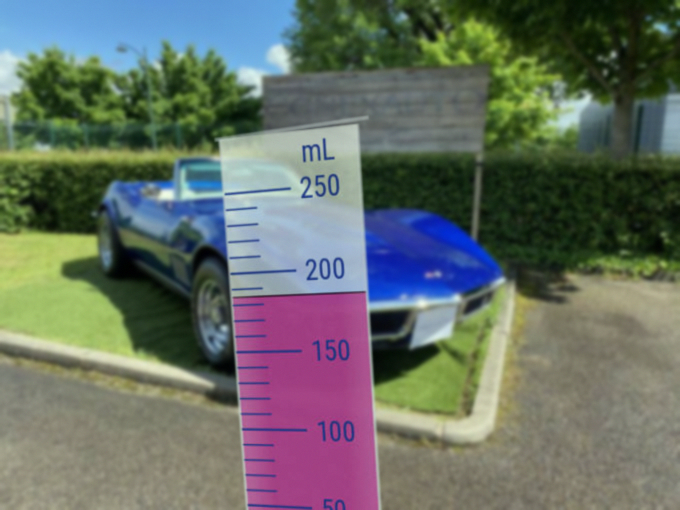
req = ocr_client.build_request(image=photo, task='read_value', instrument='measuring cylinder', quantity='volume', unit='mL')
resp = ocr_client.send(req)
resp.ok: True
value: 185 mL
